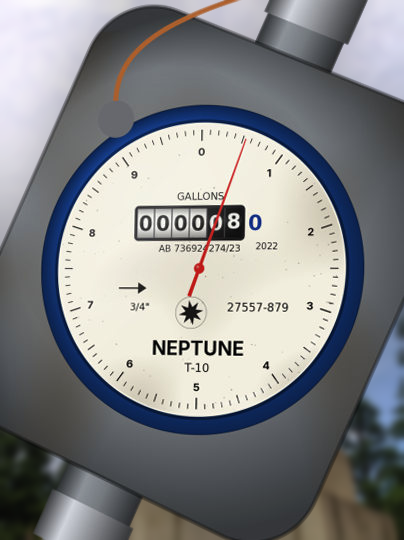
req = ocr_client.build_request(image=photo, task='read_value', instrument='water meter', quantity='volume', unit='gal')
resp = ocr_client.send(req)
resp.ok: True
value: 80.5 gal
